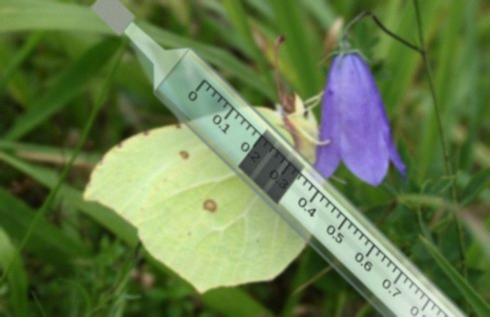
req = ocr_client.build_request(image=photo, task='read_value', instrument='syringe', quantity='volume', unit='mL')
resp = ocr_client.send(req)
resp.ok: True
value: 0.2 mL
